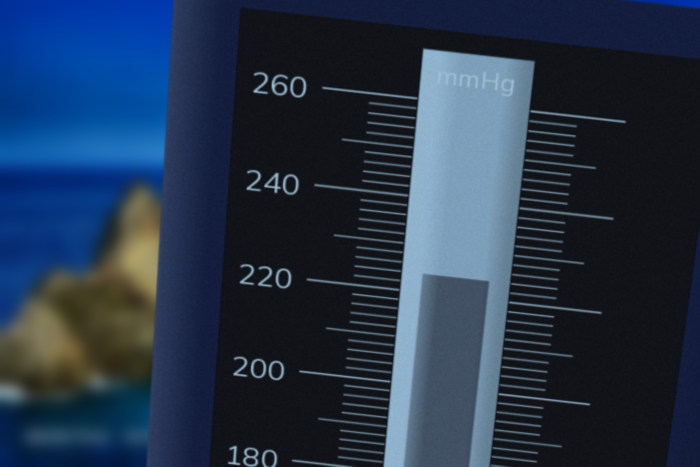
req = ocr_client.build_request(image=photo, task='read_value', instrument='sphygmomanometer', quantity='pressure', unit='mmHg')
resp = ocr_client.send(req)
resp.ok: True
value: 224 mmHg
